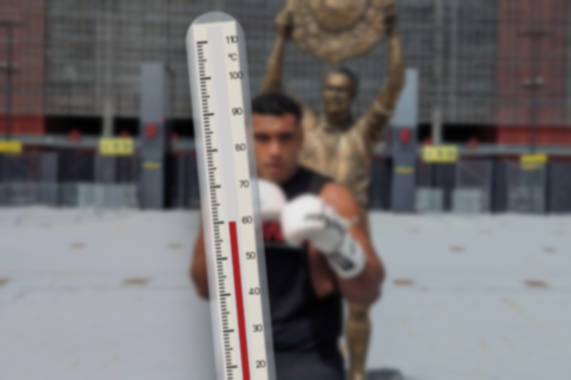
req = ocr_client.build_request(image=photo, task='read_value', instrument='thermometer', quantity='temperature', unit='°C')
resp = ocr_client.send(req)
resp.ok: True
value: 60 °C
